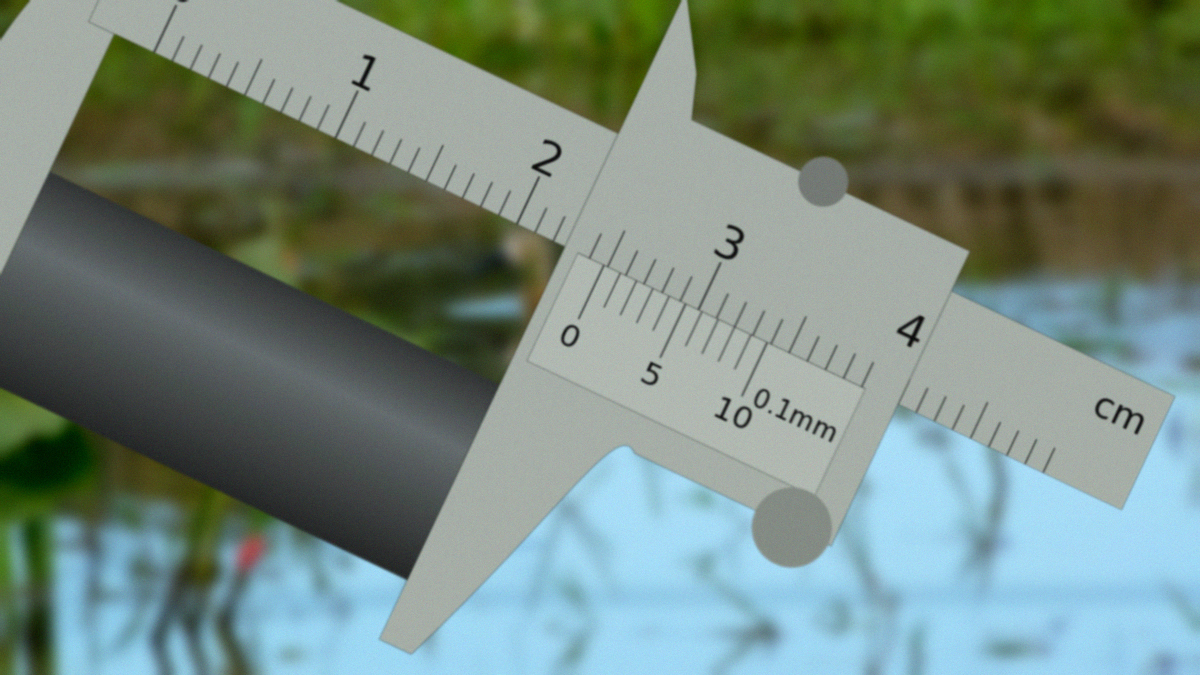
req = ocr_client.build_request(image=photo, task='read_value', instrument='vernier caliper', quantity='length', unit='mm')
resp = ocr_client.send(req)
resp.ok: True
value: 24.8 mm
